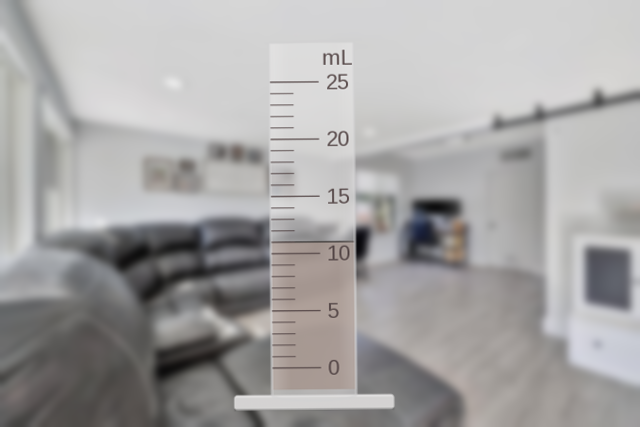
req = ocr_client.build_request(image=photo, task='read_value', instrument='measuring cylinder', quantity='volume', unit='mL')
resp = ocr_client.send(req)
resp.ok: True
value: 11 mL
